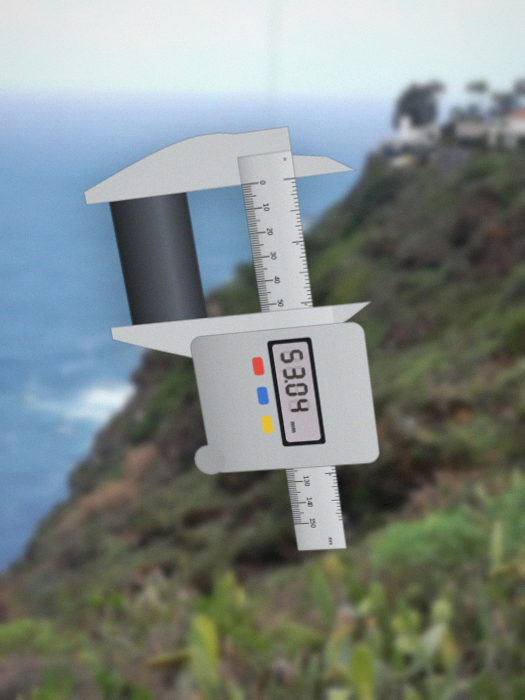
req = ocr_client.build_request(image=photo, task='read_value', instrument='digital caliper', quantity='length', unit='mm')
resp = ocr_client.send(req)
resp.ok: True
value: 53.04 mm
